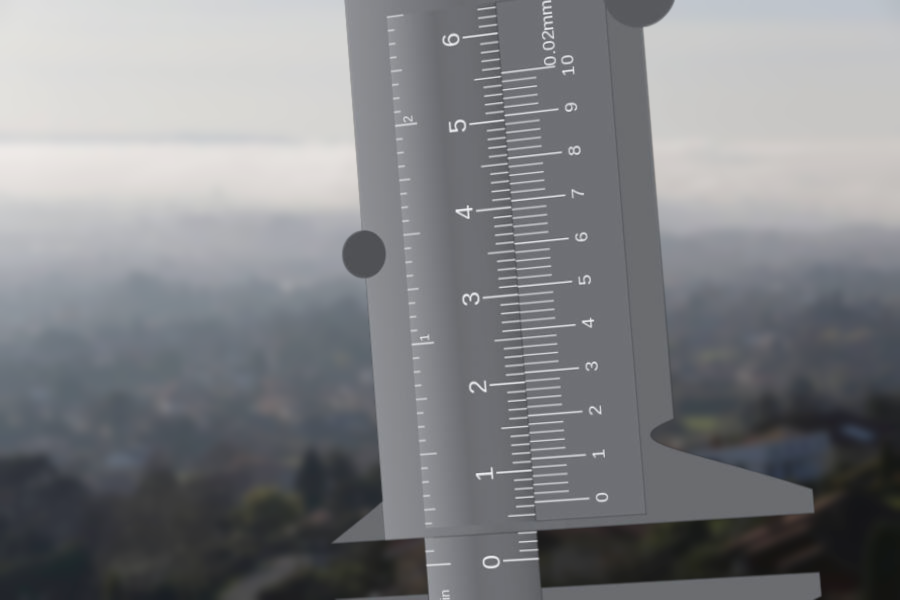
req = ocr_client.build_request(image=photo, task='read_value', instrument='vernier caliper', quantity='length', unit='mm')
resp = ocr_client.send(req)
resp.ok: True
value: 6.4 mm
